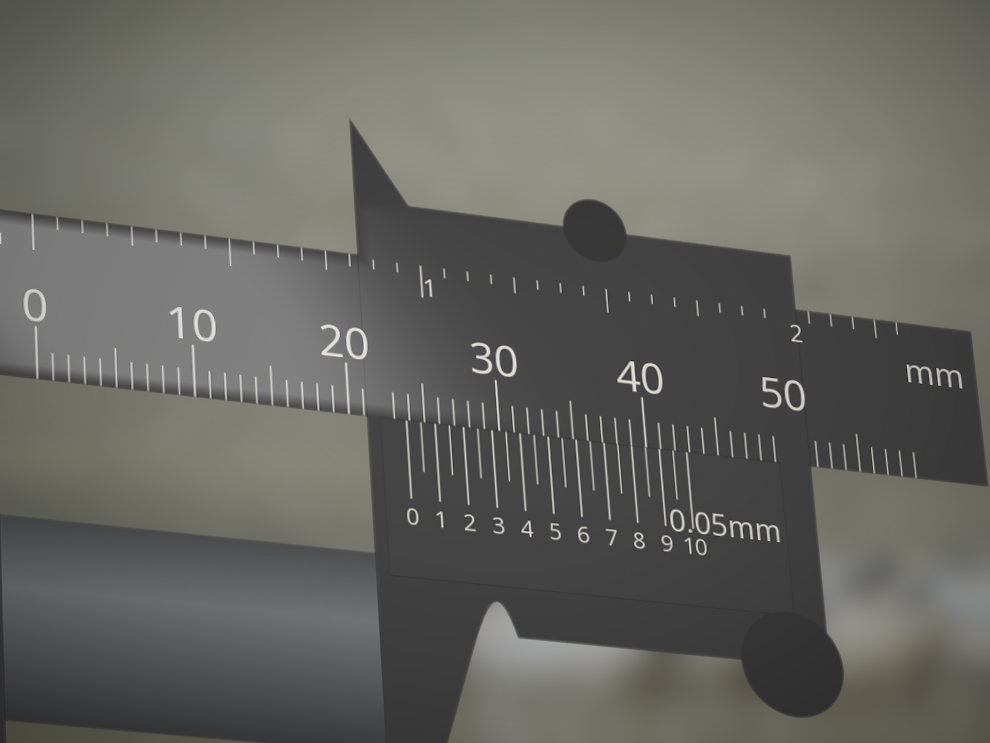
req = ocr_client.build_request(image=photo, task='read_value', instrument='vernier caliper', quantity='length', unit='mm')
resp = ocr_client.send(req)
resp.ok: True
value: 23.8 mm
